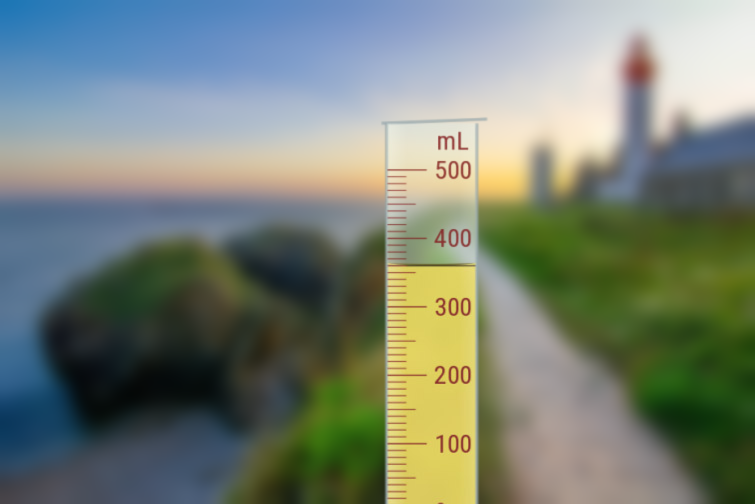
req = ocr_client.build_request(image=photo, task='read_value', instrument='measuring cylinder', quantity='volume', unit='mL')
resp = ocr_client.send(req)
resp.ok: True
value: 360 mL
